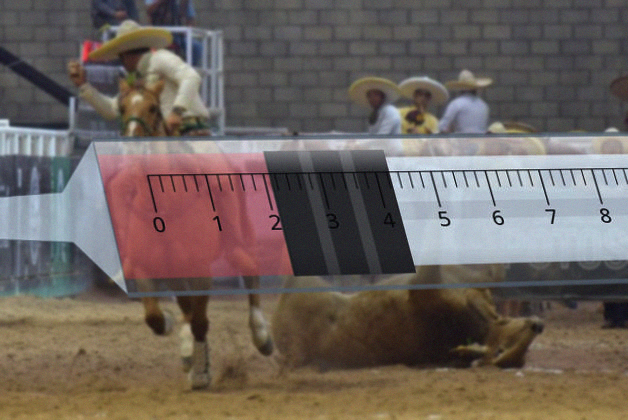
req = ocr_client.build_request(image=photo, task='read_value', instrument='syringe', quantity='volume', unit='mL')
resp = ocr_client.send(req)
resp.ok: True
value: 2.1 mL
